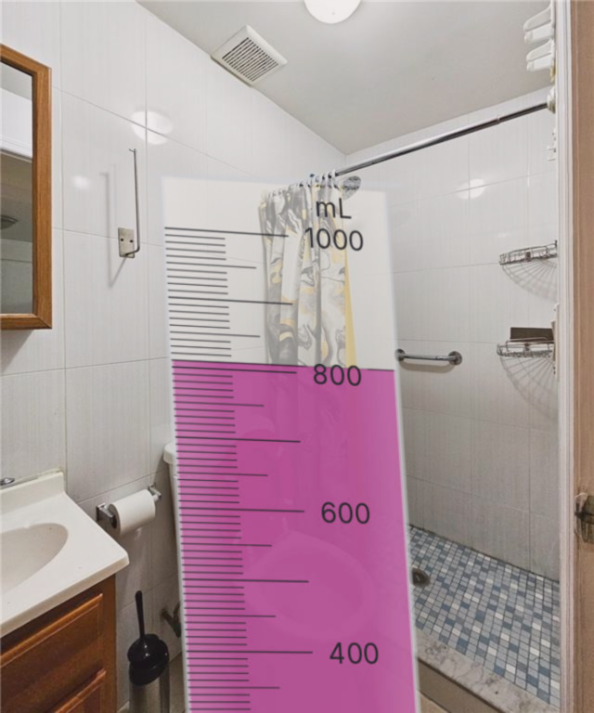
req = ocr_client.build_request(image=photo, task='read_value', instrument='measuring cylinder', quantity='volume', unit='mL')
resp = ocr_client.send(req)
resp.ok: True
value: 810 mL
